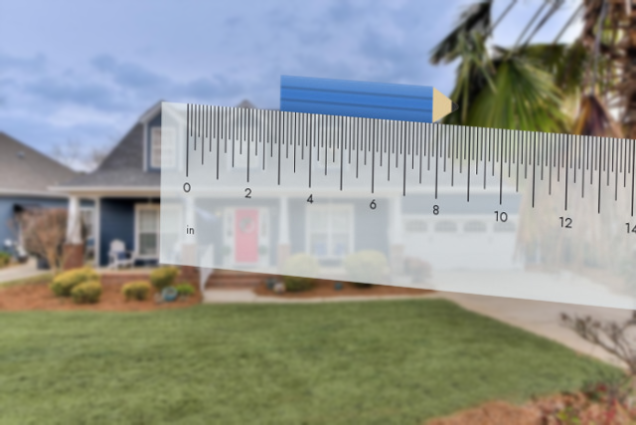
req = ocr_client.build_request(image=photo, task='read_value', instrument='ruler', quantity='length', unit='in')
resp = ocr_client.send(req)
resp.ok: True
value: 5.625 in
